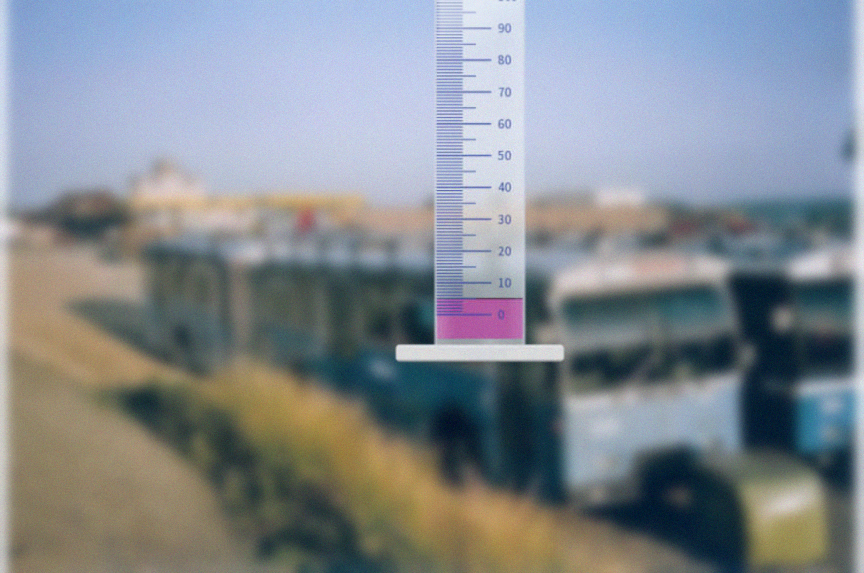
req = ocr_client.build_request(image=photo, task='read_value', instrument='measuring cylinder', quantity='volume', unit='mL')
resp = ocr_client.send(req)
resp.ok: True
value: 5 mL
